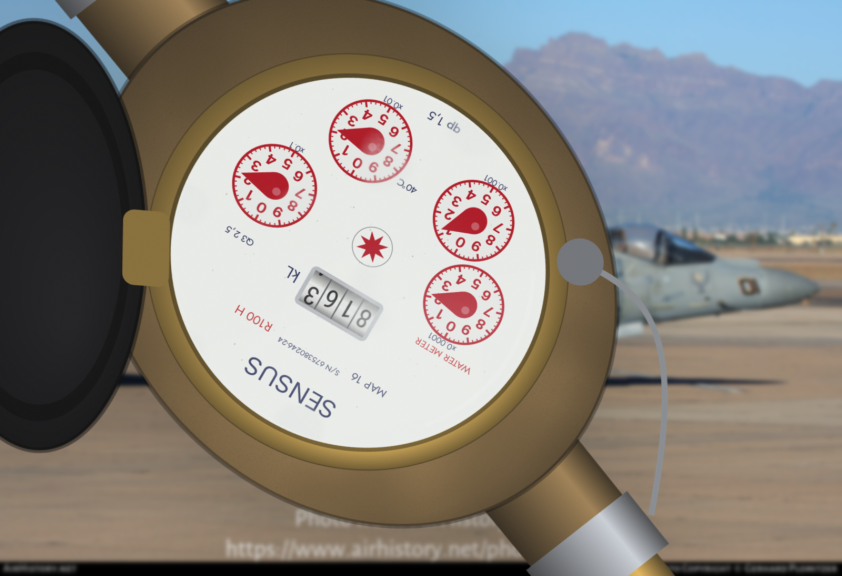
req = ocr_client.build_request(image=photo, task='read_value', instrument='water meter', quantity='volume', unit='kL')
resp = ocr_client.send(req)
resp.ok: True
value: 8163.2212 kL
